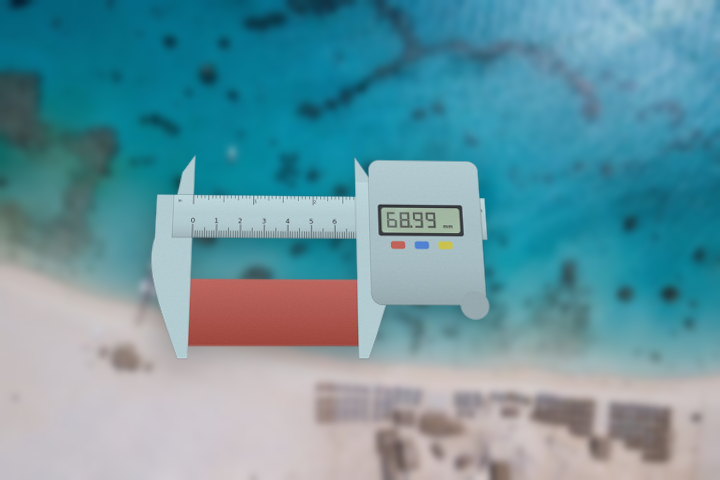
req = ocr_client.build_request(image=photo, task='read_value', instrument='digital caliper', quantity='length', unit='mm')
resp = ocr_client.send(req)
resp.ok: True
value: 68.99 mm
